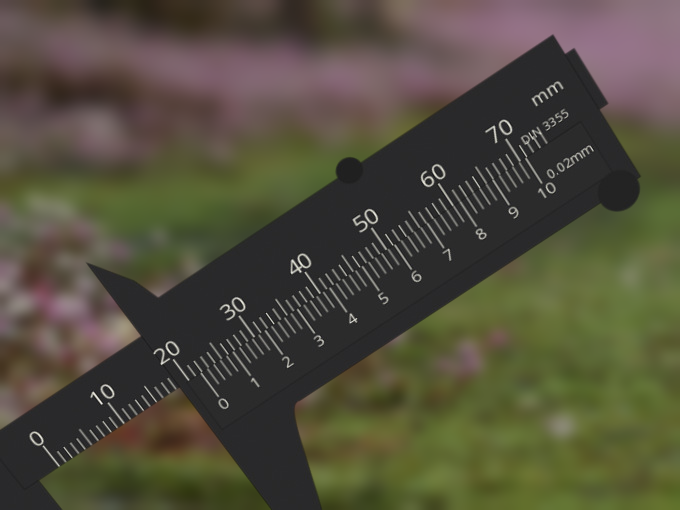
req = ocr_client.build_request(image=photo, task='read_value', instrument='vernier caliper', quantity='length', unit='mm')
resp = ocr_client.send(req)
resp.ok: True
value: 21.8 mm
